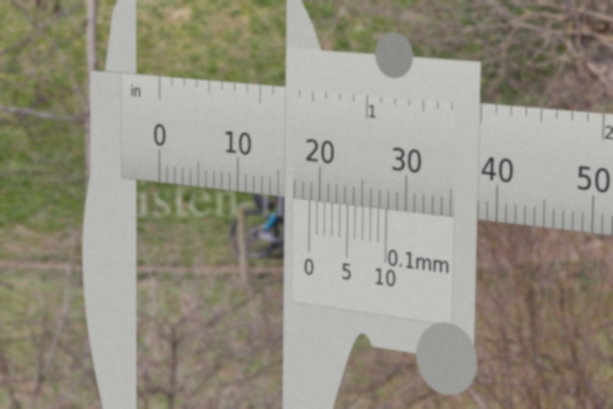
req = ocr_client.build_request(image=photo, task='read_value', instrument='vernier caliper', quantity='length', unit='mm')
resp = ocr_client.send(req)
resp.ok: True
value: 18.8 mm
